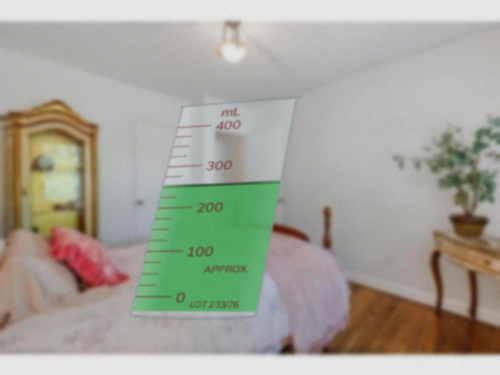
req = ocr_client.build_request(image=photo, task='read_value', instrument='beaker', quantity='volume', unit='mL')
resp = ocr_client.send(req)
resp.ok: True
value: 250 mL
